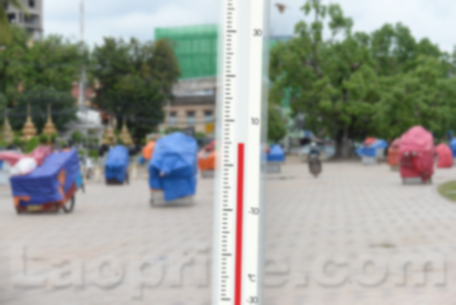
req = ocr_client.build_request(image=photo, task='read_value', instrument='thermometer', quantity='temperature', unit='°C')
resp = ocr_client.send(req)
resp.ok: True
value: 5 °C
